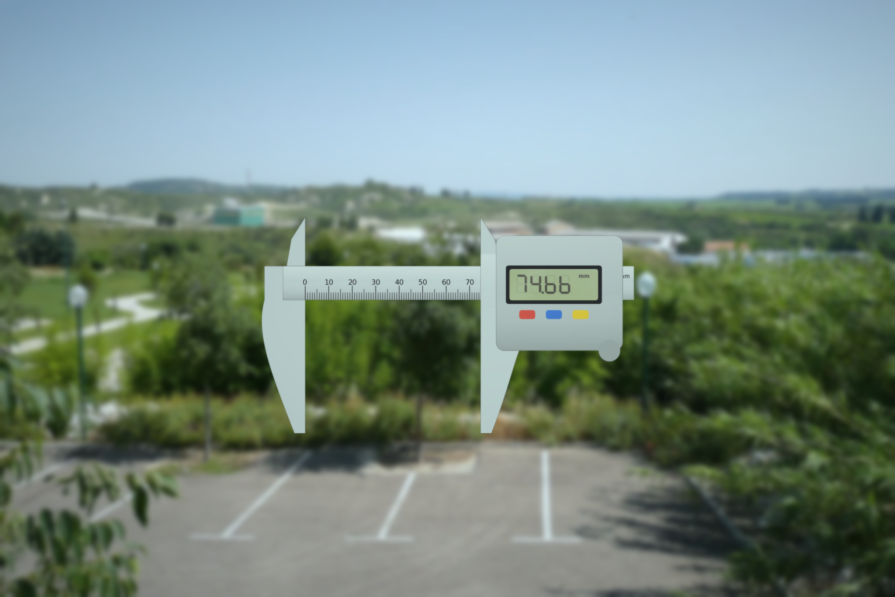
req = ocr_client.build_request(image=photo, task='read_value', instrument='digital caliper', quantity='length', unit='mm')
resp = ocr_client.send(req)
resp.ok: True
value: 74.66 mm
